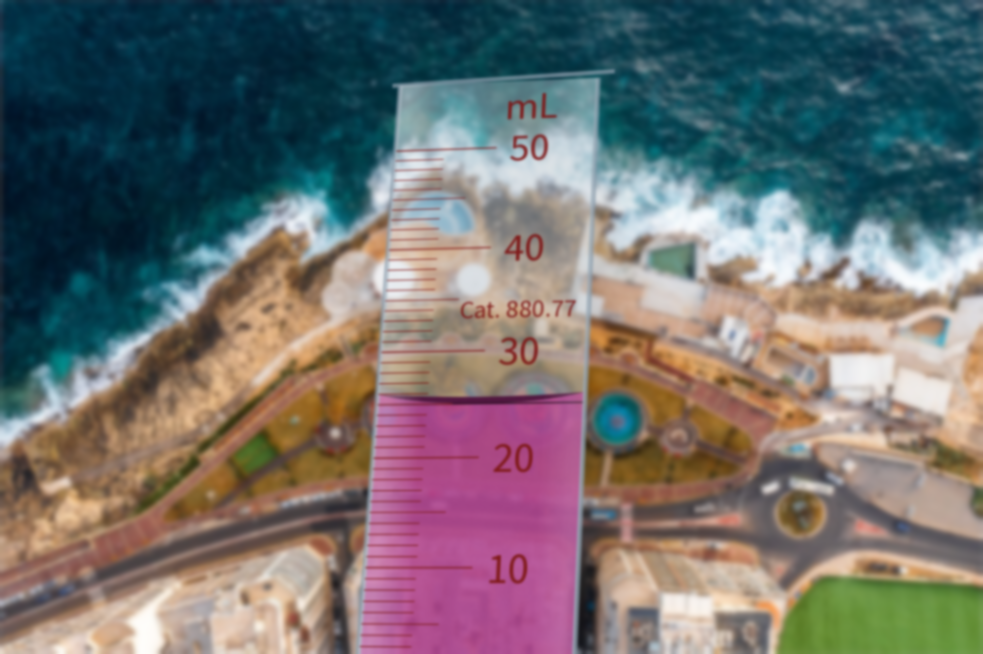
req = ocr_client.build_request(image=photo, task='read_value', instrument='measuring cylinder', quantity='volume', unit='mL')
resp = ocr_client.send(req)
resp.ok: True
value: 25 mL
